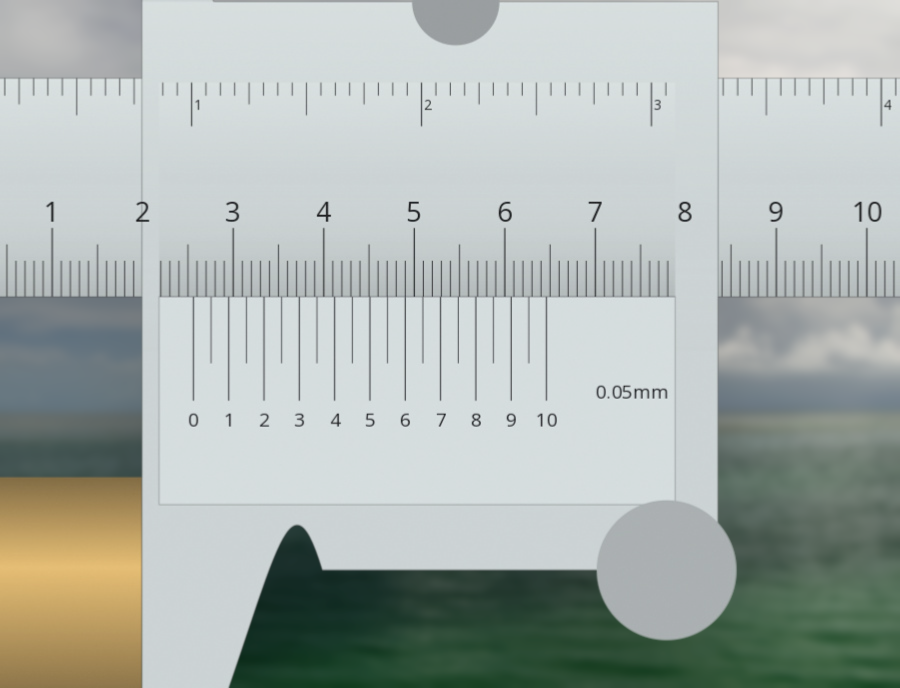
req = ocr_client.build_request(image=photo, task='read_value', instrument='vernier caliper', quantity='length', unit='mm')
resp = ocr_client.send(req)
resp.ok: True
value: 25.6 mm
